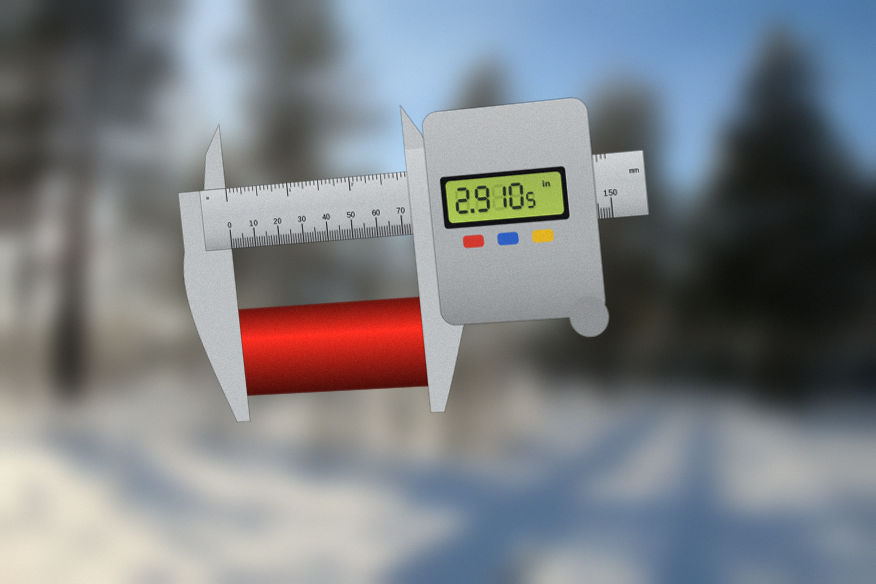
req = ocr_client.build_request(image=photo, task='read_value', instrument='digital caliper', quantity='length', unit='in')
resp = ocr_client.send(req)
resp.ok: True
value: 2.9105 in
